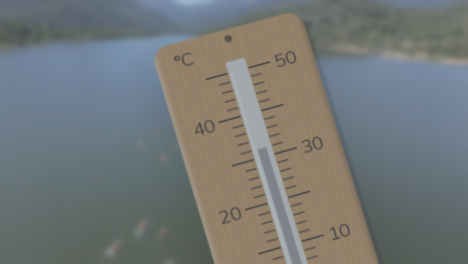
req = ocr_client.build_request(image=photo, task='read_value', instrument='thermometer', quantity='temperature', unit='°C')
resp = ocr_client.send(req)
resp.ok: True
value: 32 °C
